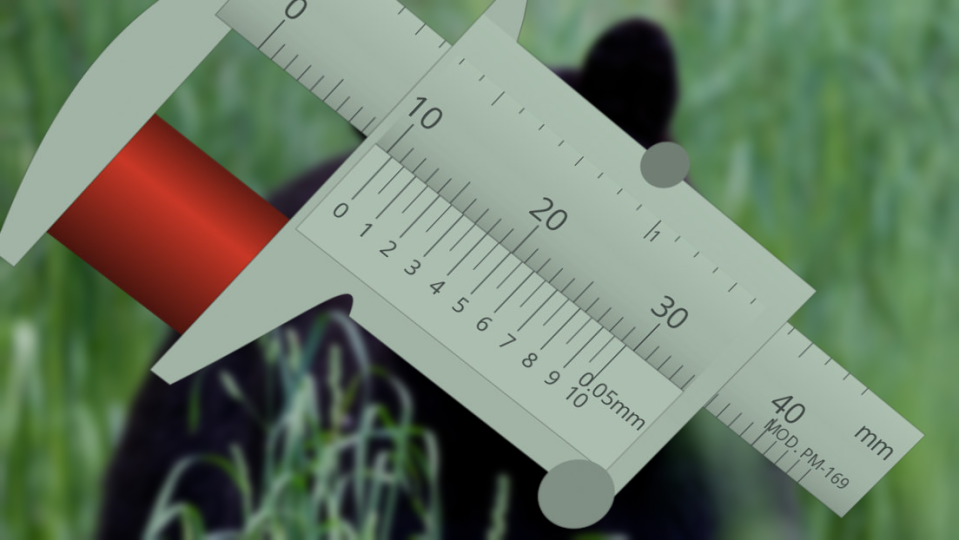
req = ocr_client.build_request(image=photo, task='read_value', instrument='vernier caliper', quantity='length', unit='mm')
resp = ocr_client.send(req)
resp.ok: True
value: 10.4 mm
